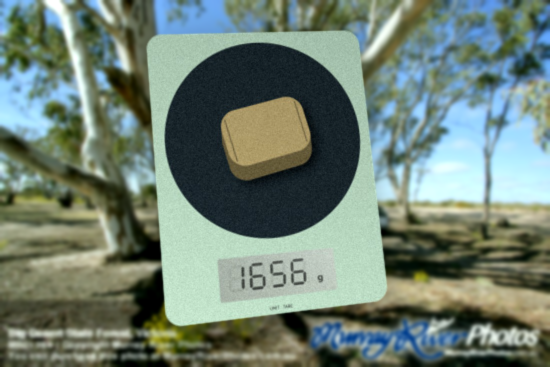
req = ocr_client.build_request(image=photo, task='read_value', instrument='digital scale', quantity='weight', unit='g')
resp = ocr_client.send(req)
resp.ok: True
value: 1656 g
